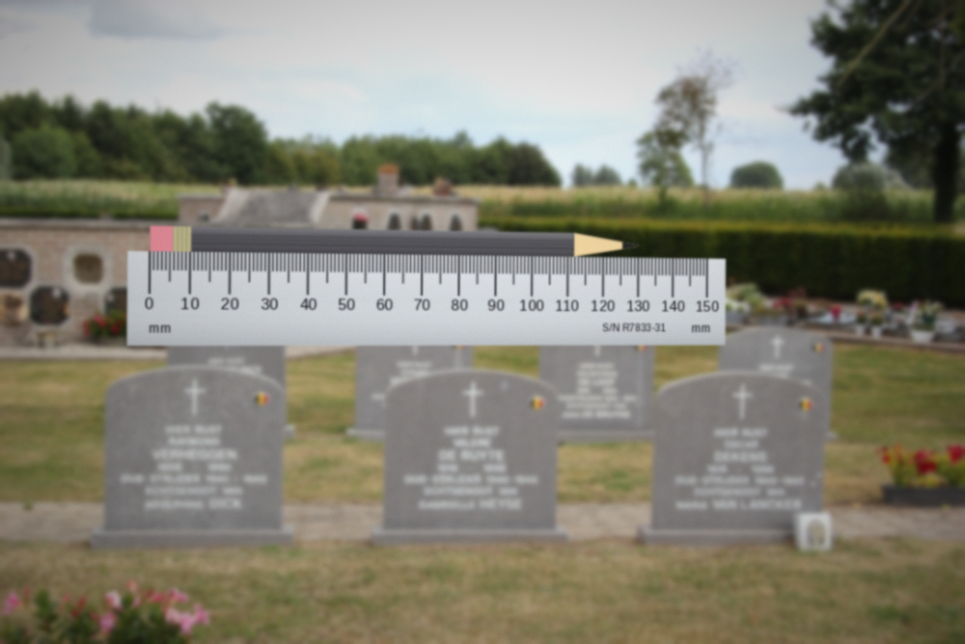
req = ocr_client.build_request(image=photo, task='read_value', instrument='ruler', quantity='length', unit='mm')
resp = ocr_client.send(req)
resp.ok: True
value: 130 mm
